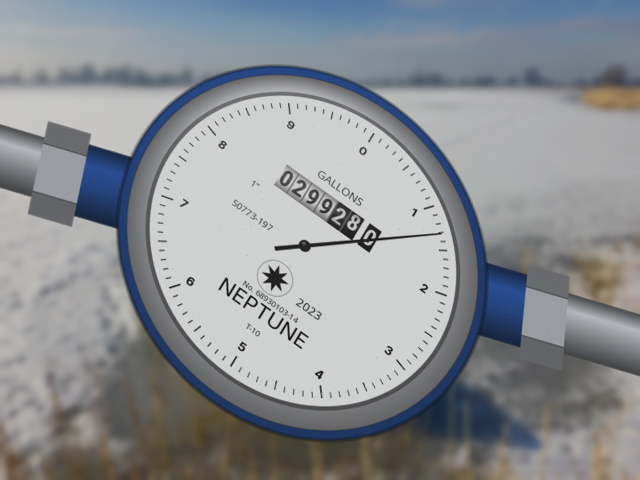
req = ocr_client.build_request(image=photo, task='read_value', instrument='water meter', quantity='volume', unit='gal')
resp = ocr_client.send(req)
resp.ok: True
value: 299281.3 gal
